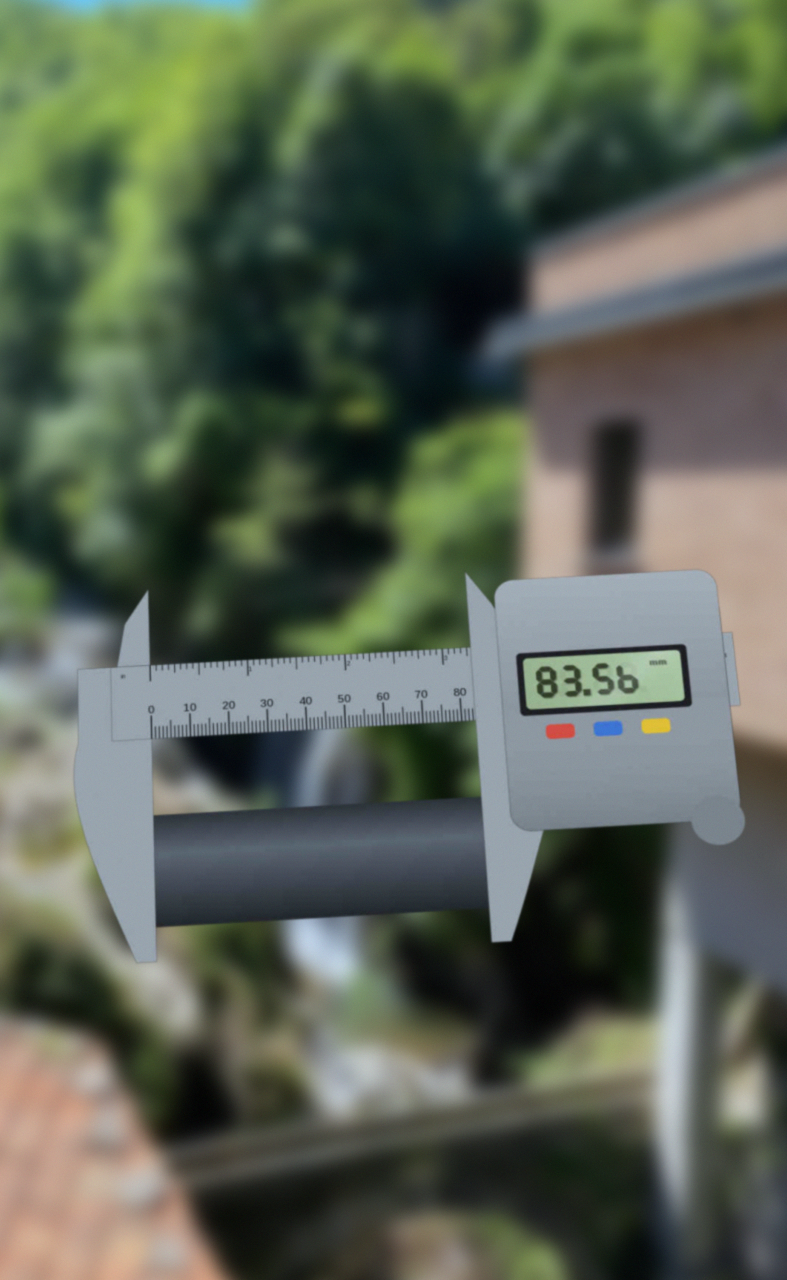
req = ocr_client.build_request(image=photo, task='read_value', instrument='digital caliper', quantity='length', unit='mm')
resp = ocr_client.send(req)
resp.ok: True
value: 83.56 mm
